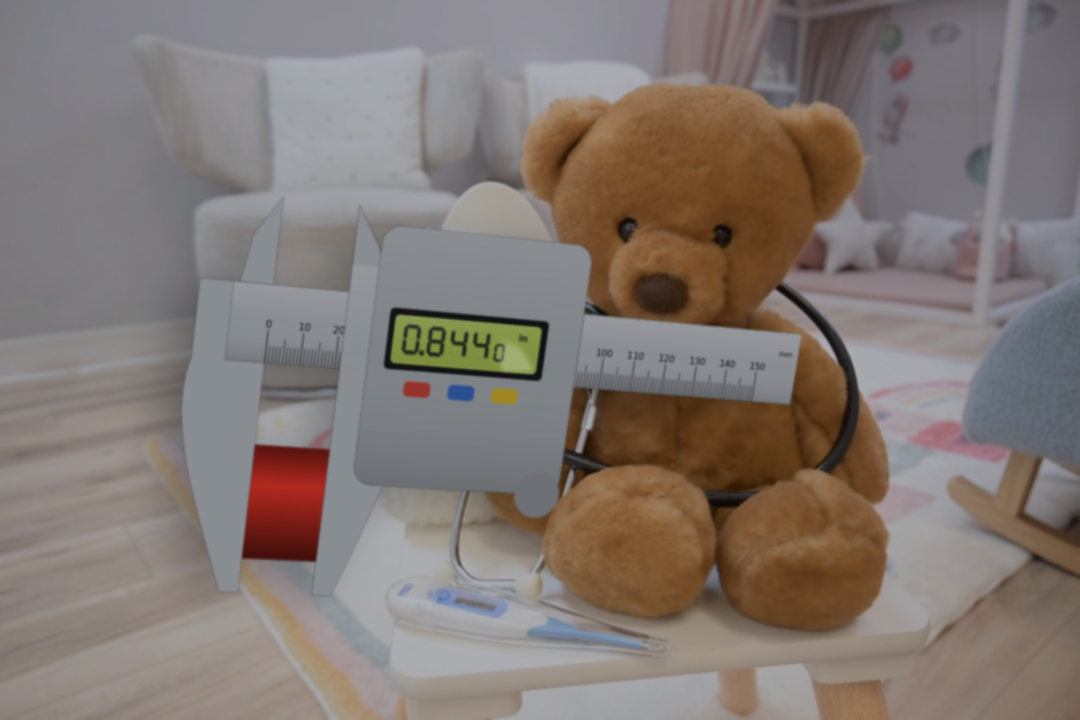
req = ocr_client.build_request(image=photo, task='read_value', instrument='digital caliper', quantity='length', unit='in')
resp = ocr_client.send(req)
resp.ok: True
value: 0.8440 in
